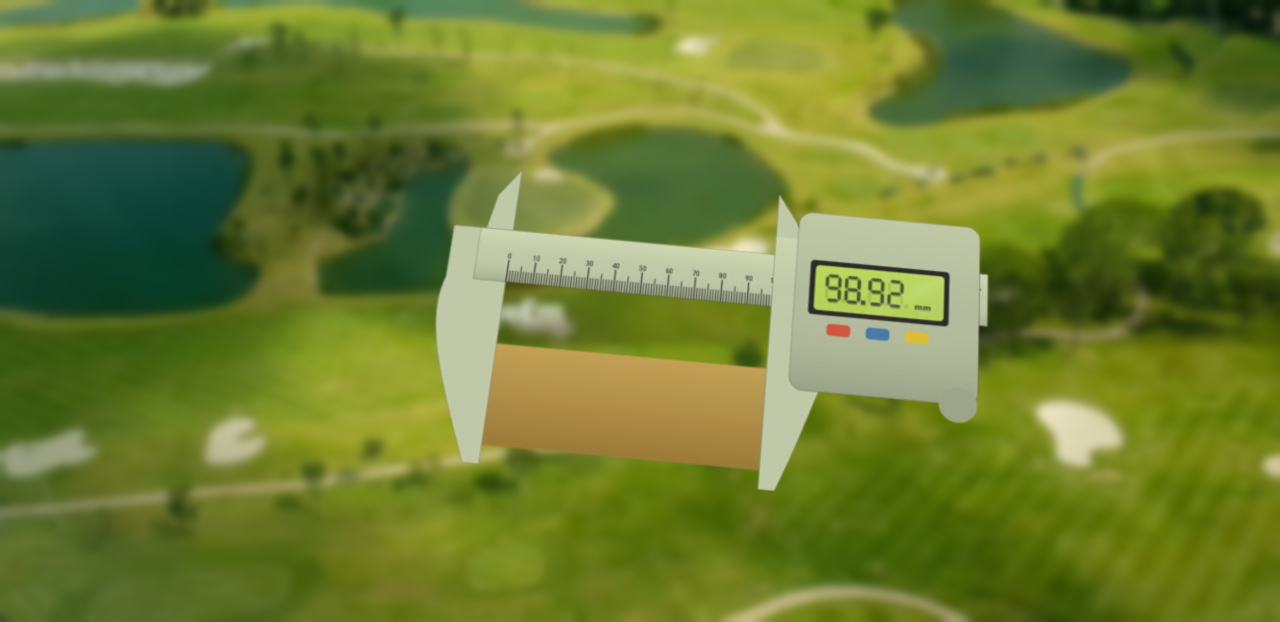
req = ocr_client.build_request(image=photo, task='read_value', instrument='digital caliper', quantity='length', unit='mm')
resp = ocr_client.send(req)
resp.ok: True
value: 98.92 mm
